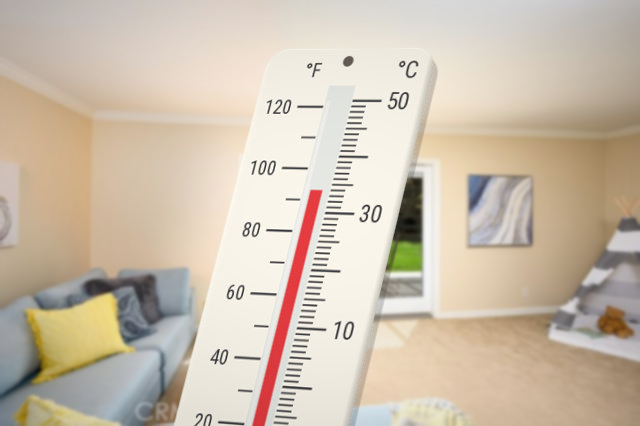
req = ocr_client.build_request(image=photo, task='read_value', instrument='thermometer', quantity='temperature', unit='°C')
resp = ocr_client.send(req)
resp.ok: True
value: 34 °C
